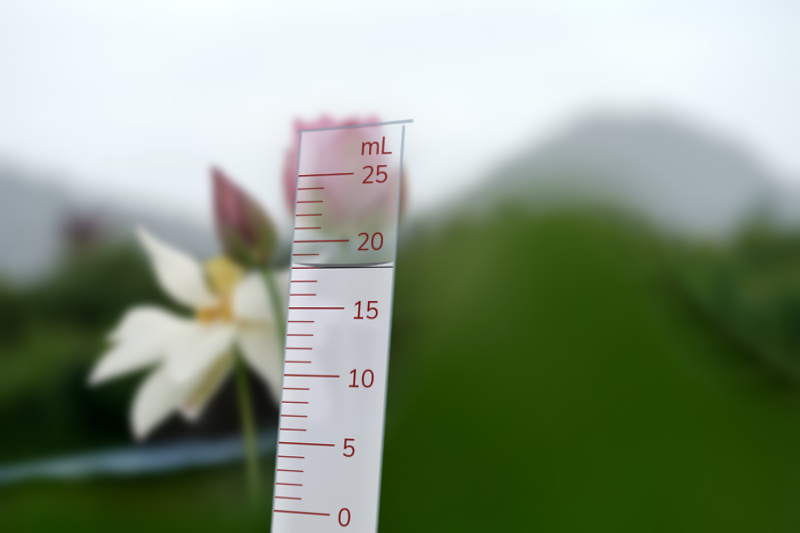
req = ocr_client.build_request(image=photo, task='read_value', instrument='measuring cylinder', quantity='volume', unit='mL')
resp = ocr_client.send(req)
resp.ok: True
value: 18 mL
